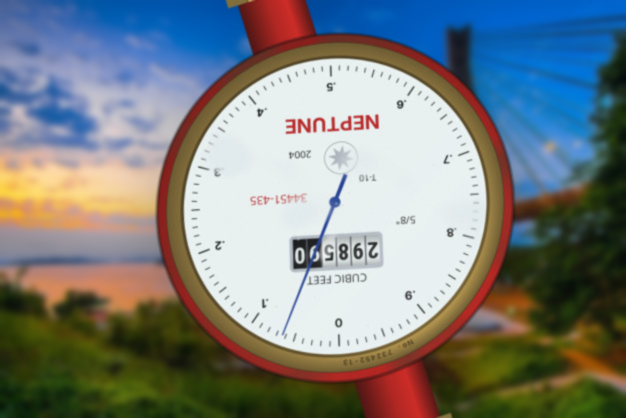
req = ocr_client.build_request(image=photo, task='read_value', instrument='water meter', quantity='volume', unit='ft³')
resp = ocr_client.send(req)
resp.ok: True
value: 298590.06 ft³
